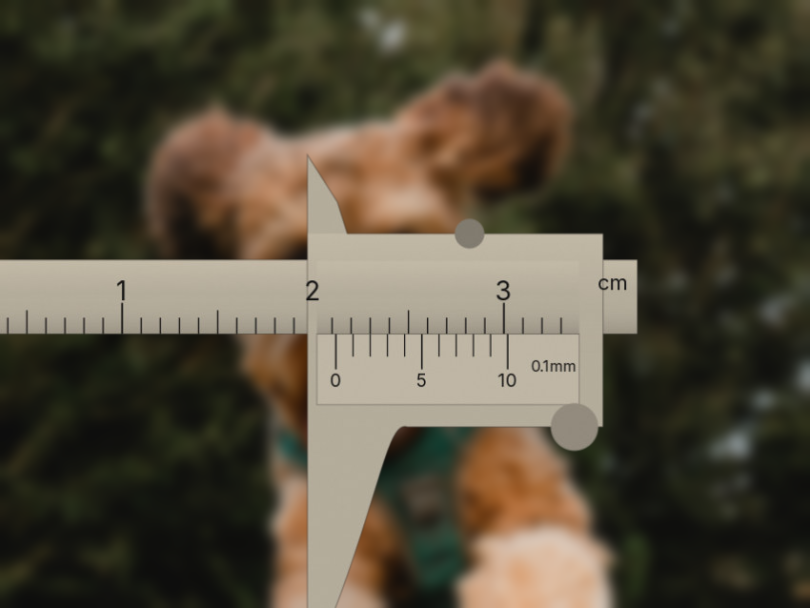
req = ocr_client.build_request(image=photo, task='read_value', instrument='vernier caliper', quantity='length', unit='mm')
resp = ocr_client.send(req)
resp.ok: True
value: 21.2 mm
